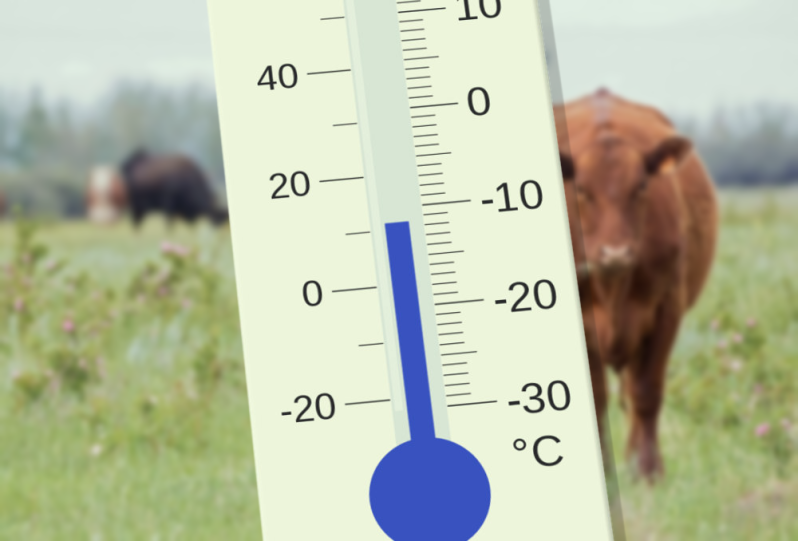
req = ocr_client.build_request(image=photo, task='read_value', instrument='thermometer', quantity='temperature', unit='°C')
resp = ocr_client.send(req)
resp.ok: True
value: -11.5 °C
